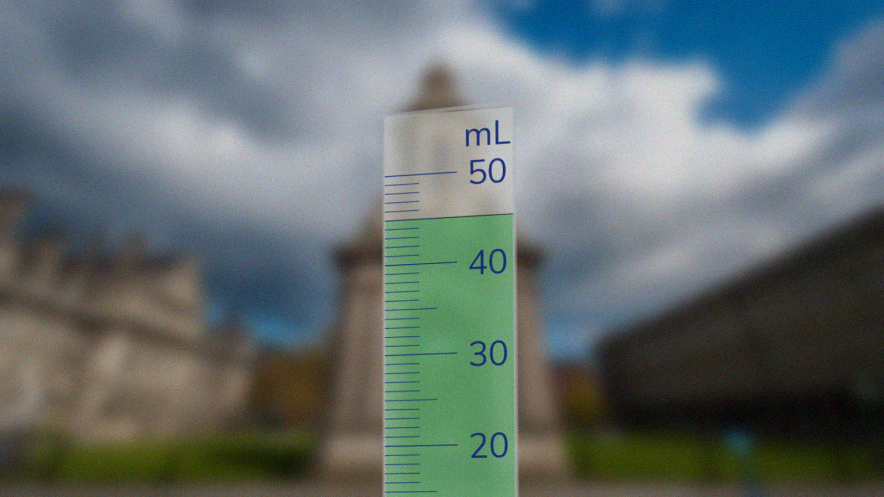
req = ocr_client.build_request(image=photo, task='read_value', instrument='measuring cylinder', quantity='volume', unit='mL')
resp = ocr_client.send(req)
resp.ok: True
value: 45 mL
